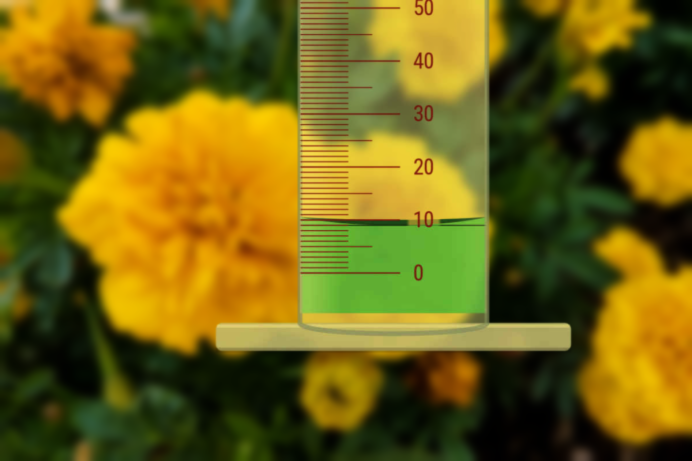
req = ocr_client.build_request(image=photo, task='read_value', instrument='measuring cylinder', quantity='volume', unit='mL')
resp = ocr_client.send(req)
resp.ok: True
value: 9 mL
